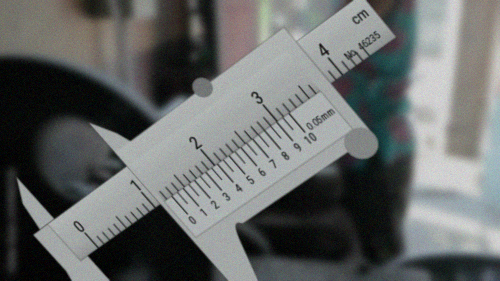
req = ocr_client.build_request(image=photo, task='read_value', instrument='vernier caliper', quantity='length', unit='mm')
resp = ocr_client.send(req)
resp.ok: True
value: 12.8 mm
